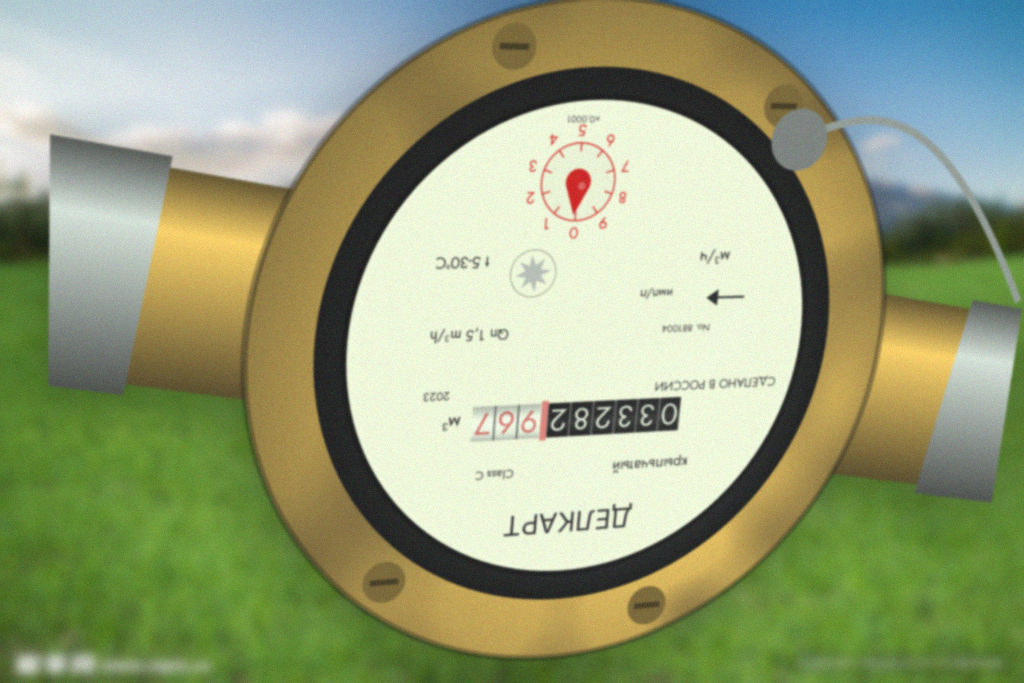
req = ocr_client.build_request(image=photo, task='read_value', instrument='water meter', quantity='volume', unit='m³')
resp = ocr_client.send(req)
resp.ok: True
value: 33282.9670 m³
